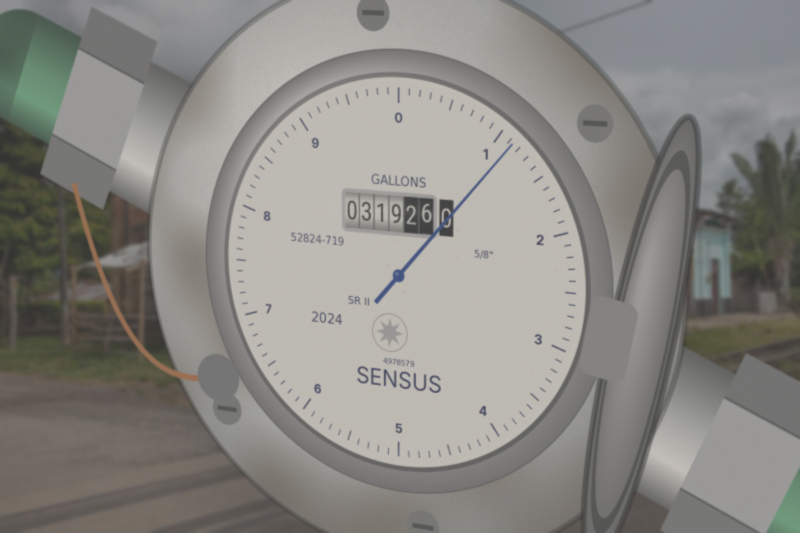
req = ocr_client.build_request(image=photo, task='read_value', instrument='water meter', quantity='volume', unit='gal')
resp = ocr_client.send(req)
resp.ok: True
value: 319261.1 gal
